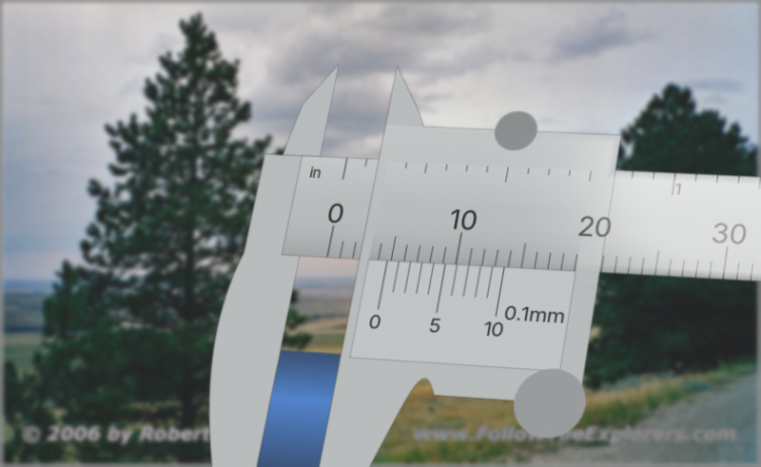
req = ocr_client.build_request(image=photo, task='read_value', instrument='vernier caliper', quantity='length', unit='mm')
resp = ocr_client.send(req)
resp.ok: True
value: 4.7 mm
